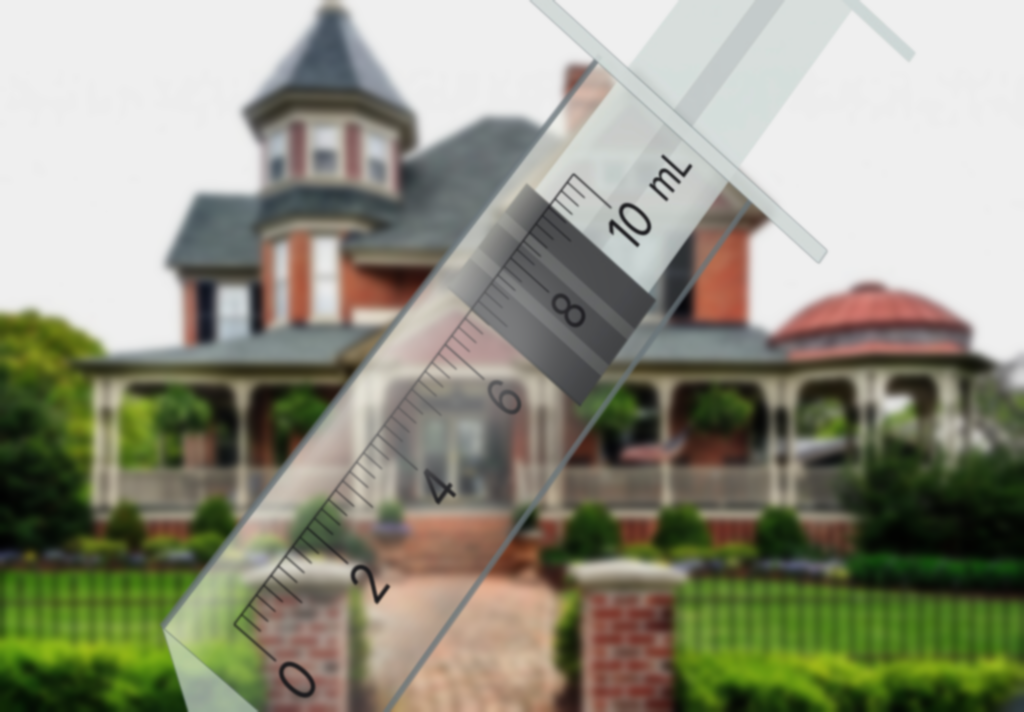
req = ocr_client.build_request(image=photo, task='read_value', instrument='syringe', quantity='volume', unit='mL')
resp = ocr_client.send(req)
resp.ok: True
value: 6.8 mL
